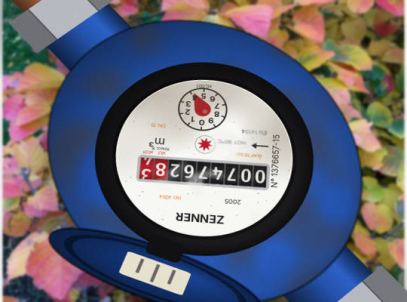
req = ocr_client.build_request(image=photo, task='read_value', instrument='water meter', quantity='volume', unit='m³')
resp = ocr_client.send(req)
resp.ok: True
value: 74762.834 m³
